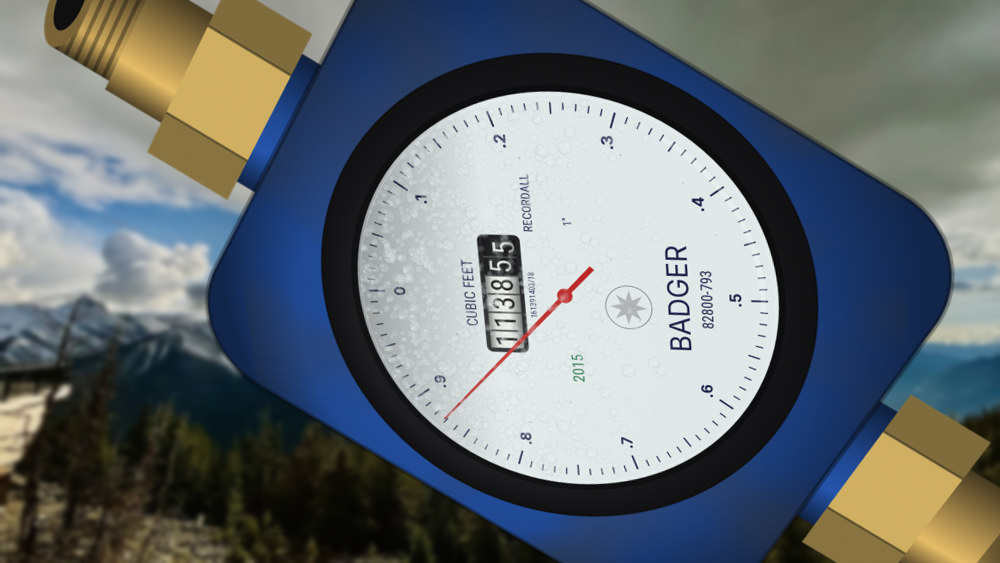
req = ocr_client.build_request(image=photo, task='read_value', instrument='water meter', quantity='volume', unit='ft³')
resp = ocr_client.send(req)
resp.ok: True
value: 113854.87 ft³
